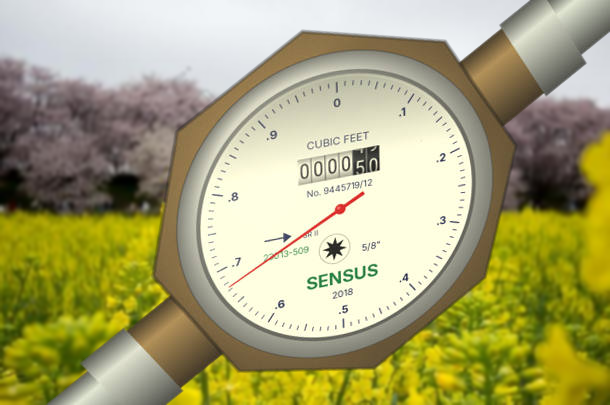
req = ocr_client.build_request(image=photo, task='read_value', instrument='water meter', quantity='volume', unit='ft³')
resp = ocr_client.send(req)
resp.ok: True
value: 49.67 ft³
